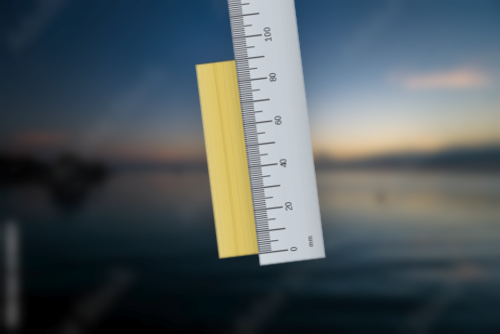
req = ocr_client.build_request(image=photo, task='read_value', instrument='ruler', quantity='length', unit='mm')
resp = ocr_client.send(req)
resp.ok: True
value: 90 mm
